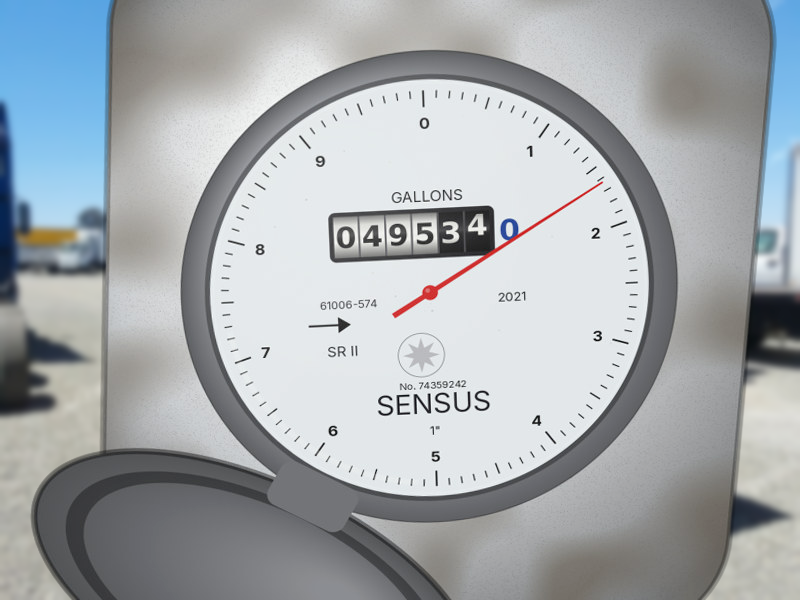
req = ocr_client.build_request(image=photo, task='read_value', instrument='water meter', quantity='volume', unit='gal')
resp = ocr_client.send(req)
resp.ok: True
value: 495341.6 gal
